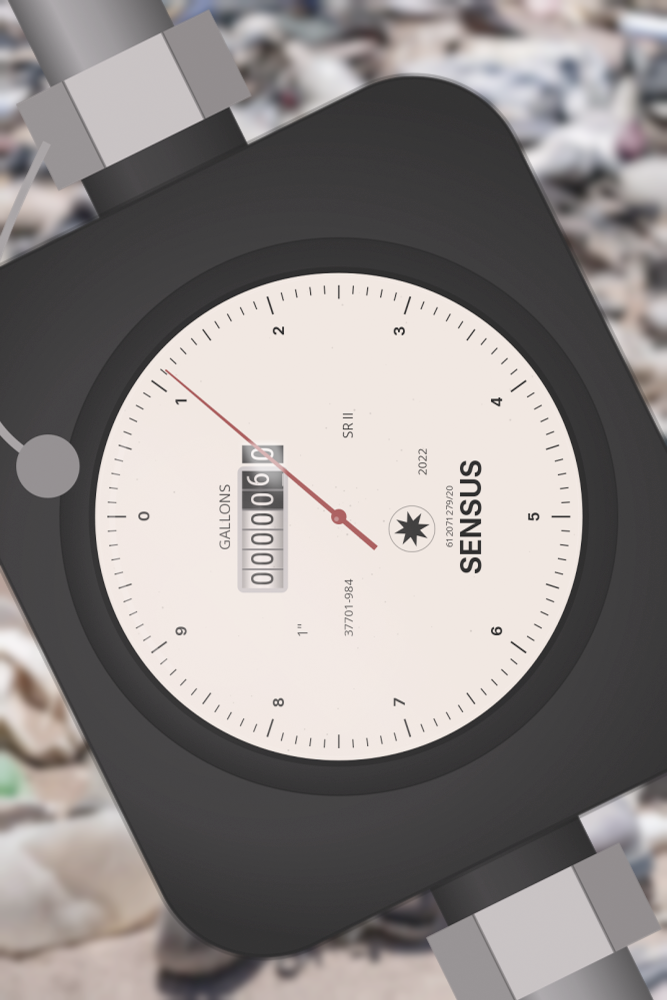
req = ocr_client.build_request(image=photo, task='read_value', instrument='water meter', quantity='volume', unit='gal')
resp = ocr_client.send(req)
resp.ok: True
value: 61.1 gal
